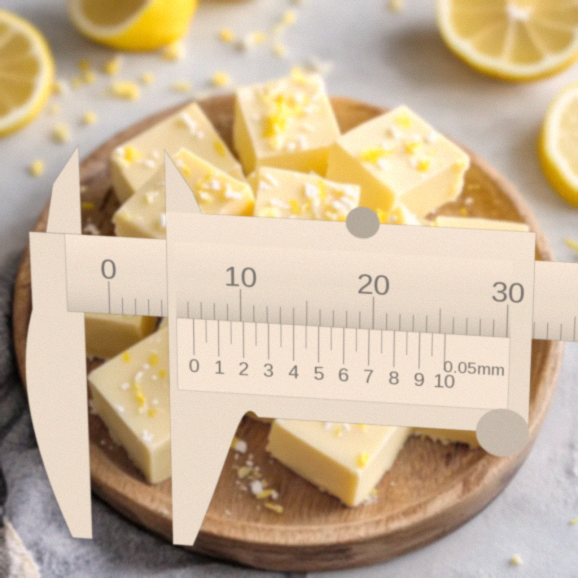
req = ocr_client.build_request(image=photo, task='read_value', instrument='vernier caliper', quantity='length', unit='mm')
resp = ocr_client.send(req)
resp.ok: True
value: 6.4 mm
